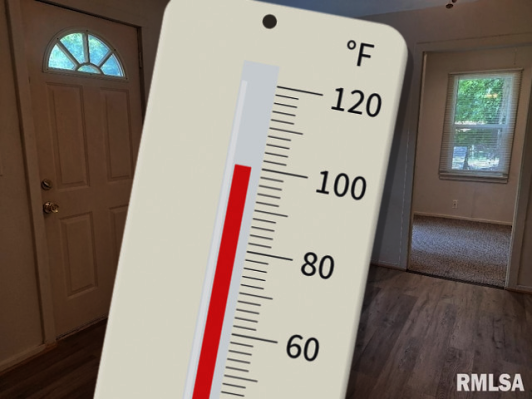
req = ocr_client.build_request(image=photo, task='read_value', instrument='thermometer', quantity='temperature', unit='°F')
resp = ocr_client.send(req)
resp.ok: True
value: 100 °F
